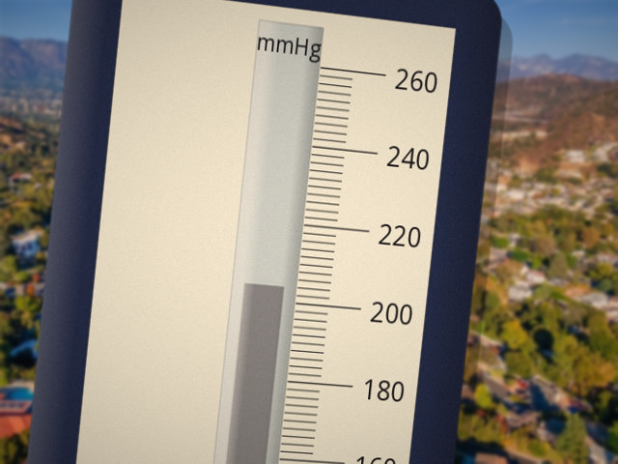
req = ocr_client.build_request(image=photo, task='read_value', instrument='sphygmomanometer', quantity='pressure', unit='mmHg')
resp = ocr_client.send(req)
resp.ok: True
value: 204 mmHg
